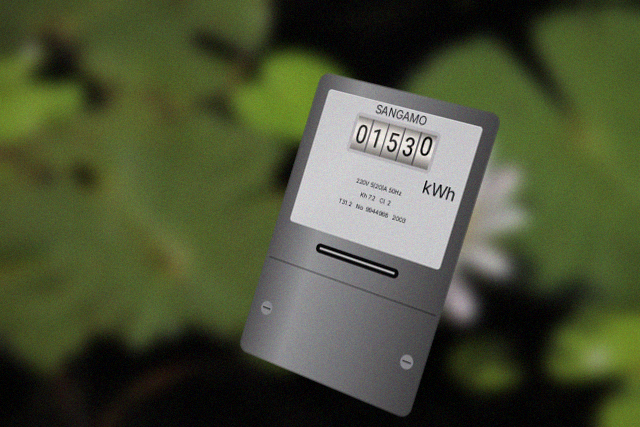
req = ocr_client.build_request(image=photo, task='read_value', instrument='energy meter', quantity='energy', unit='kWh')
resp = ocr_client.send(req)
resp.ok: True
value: 1530 kWh
